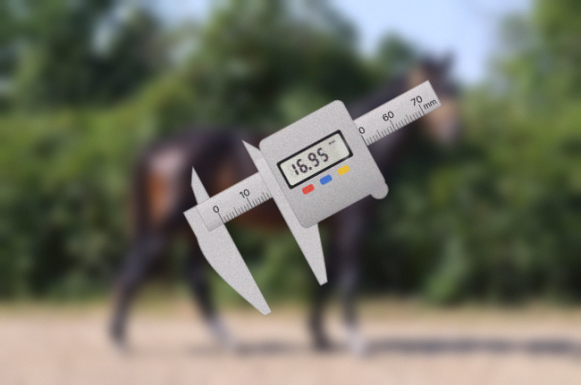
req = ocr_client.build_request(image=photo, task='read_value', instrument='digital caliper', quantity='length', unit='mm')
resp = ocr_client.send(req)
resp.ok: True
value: 16.95 mm
